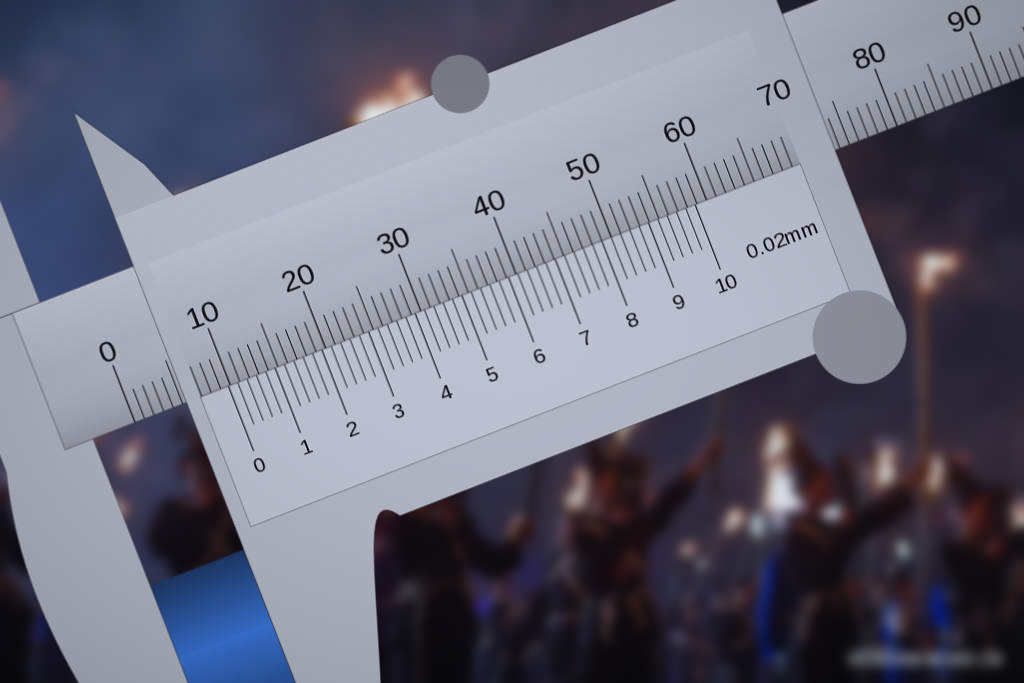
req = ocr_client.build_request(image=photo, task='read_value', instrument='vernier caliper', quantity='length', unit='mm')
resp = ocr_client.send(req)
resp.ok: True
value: 9.8 mm
